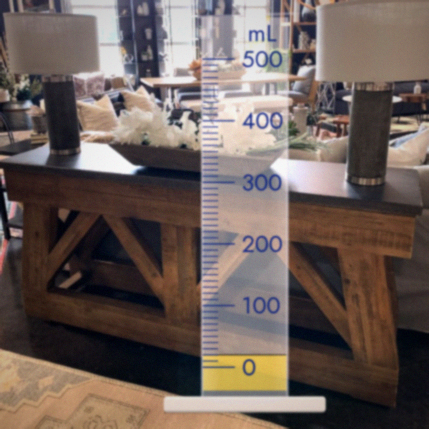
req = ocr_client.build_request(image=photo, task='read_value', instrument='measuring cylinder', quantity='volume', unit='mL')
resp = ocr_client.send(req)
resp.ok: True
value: 20 mL
